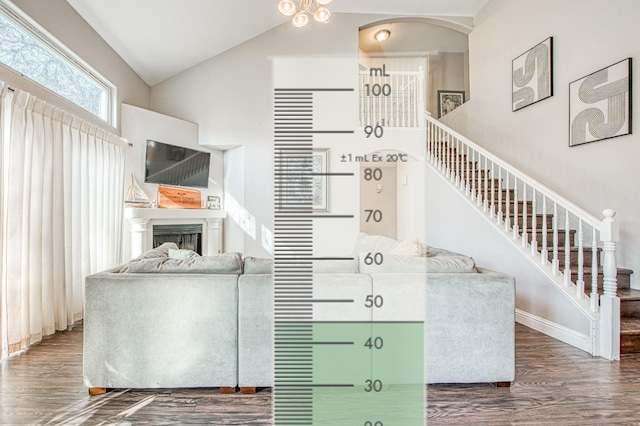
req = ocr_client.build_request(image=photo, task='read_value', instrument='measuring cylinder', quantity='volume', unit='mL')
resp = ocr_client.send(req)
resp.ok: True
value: 45 mL
